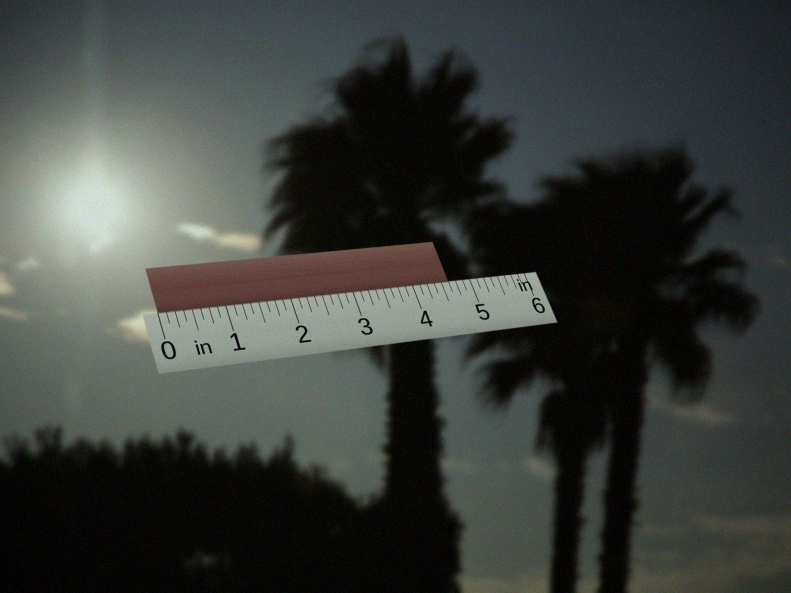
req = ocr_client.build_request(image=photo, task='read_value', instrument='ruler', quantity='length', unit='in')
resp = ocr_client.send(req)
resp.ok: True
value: 4.625 in
